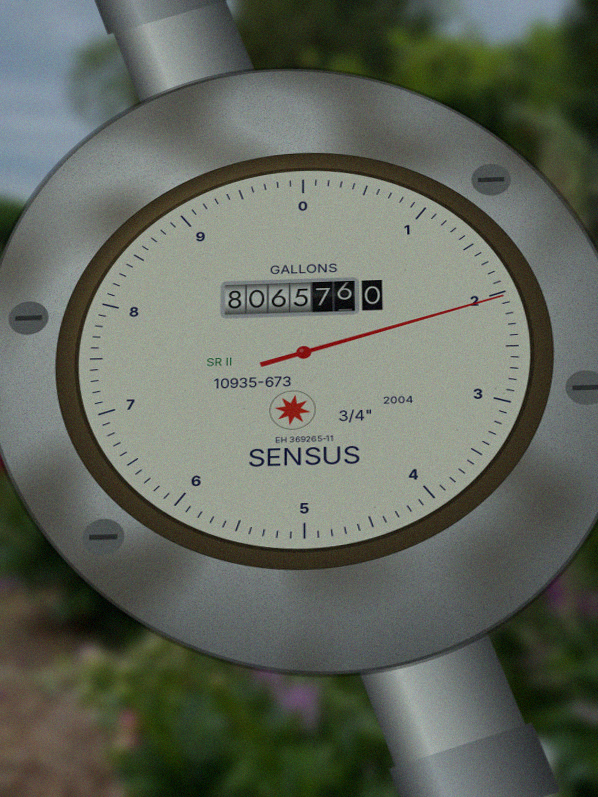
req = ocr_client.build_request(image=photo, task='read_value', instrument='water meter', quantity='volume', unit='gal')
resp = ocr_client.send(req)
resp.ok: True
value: 8065762.0 gal
